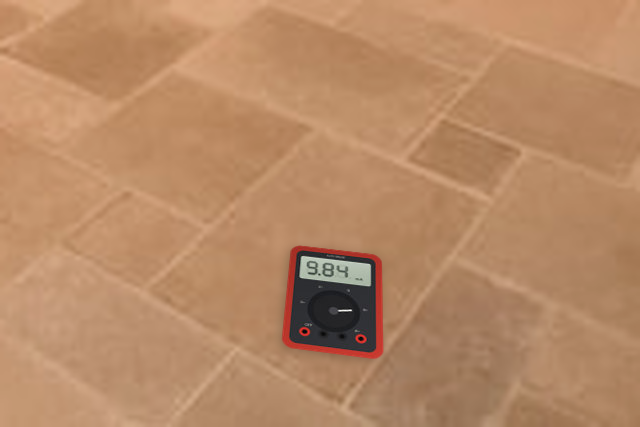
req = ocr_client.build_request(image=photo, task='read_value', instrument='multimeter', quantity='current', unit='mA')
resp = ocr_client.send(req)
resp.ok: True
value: 9.84 mA
